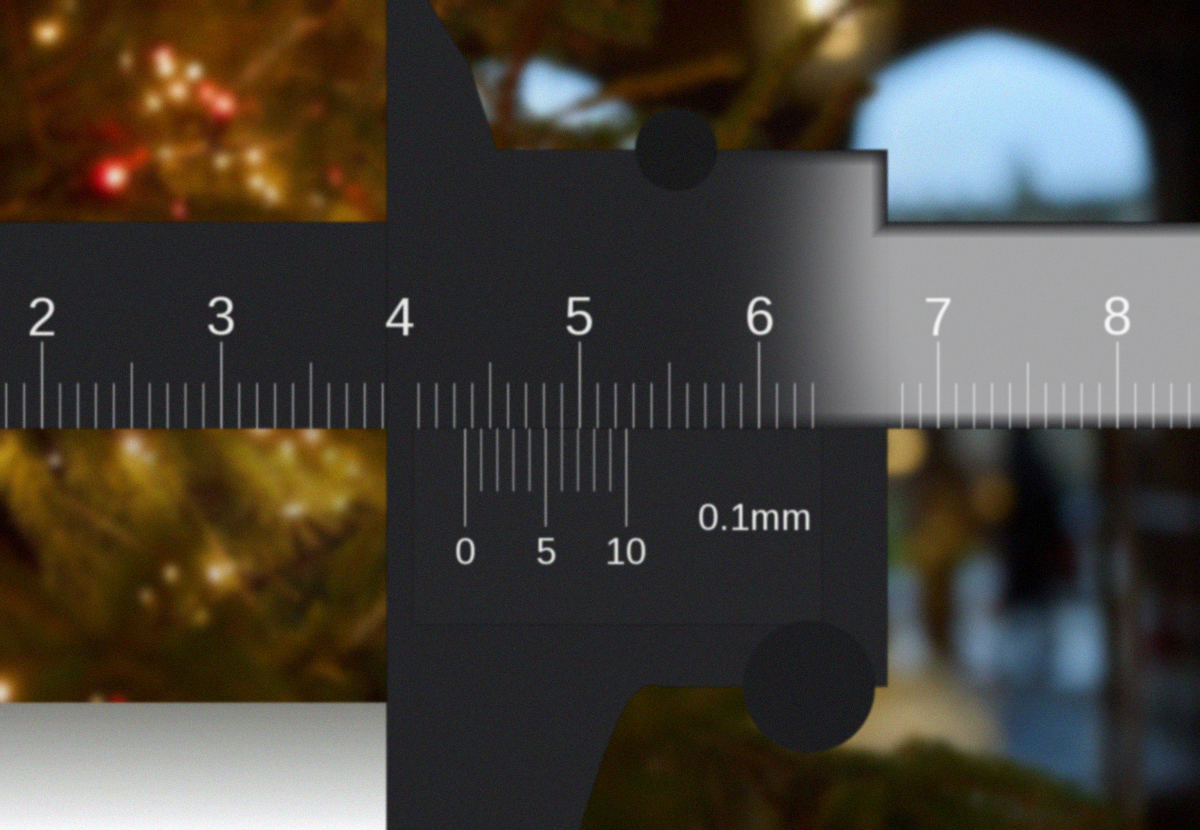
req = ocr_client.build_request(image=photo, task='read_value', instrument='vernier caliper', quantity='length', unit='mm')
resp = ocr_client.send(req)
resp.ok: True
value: 43.6 mm
